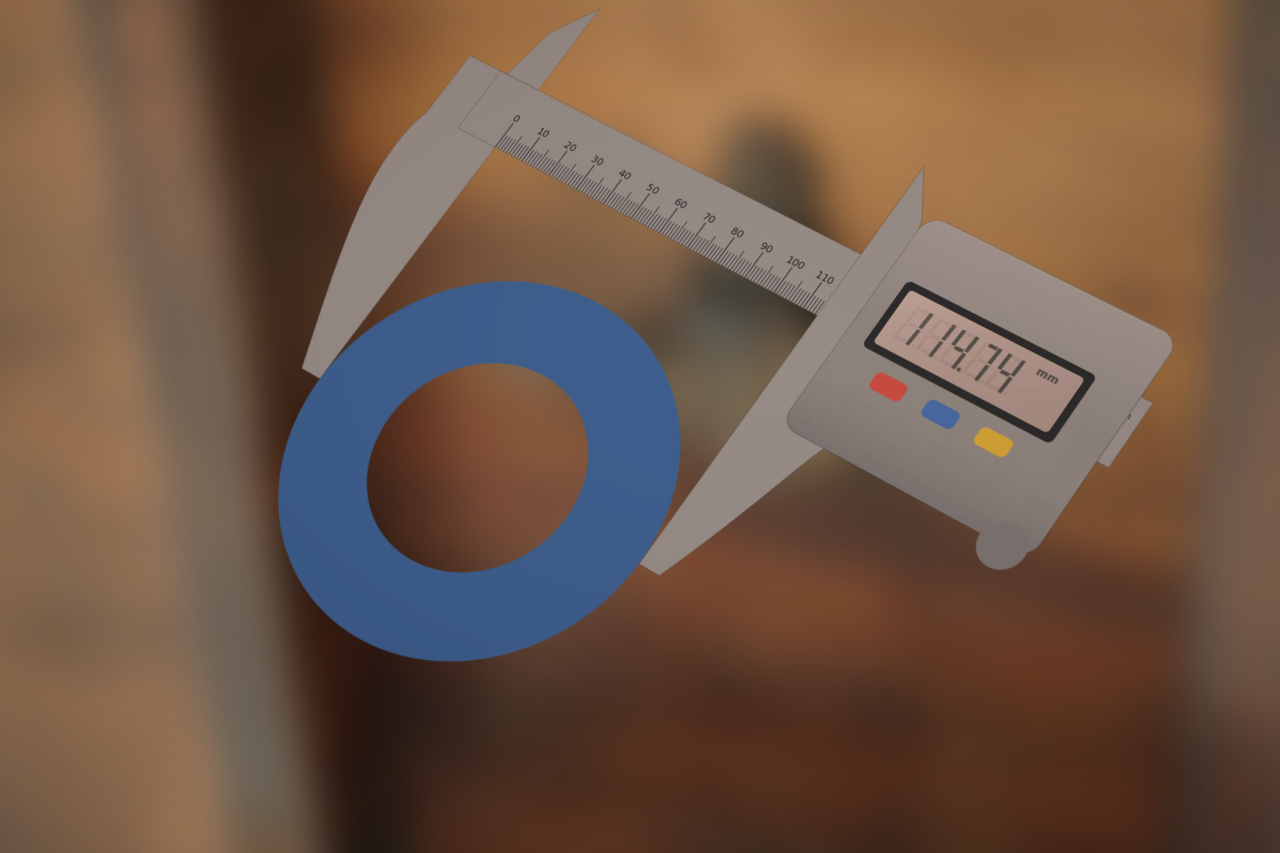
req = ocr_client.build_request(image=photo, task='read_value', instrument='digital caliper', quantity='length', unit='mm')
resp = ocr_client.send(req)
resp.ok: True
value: 114.74 mm
